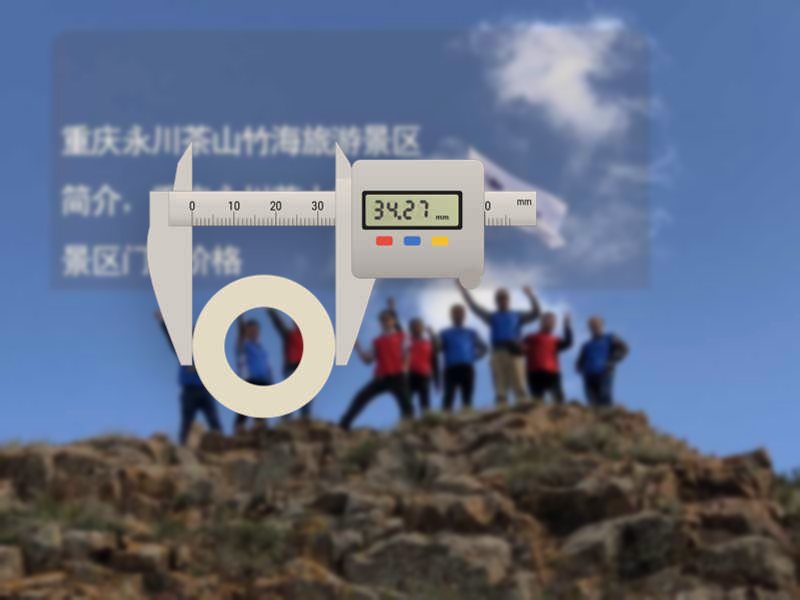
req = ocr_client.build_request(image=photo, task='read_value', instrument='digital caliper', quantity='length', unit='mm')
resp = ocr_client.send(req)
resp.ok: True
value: 34.27 mm
